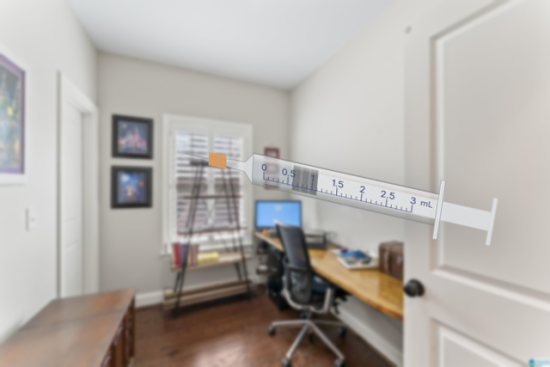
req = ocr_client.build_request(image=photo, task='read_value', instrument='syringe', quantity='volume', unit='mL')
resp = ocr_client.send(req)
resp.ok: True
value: 0.6 mL
